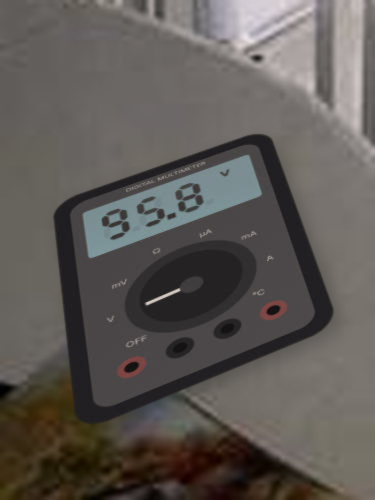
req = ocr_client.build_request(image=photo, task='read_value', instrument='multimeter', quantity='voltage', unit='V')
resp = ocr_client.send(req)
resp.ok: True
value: 95.8 V
